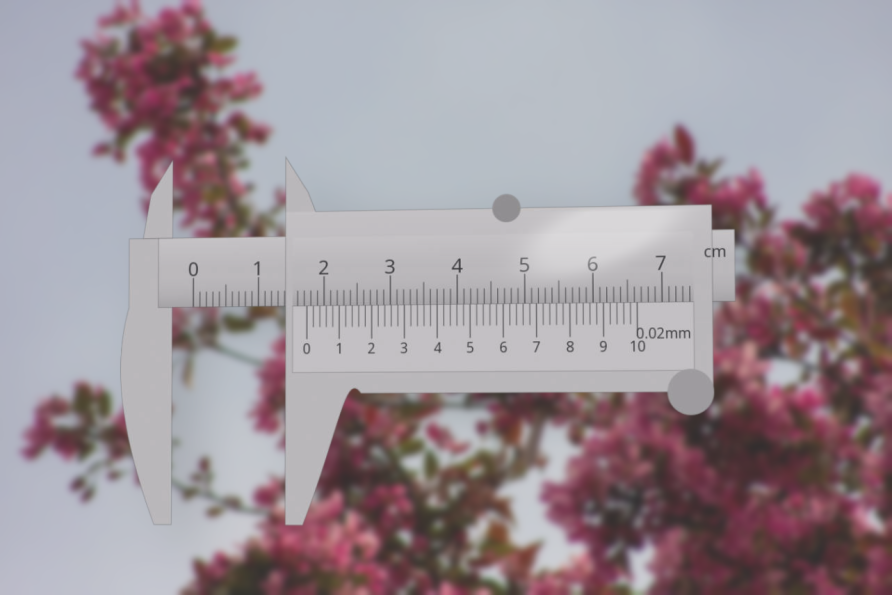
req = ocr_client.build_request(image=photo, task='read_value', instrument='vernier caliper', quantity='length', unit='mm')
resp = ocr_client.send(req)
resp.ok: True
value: 17.4 mm
